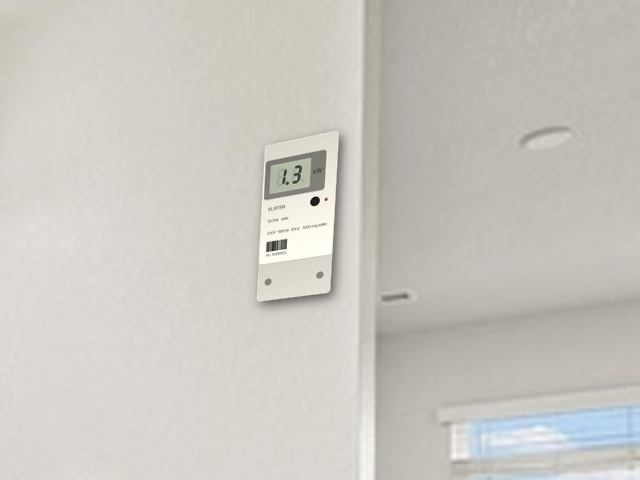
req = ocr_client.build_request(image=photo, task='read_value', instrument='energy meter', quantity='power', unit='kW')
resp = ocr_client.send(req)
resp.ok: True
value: 1.3 kW
